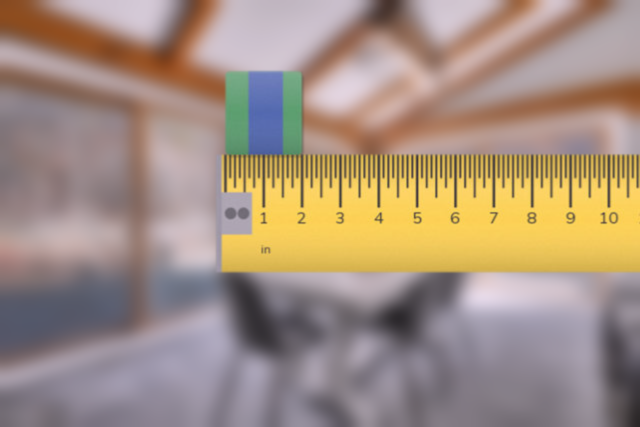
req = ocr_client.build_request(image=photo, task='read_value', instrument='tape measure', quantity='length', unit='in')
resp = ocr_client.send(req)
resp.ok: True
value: 2 in
